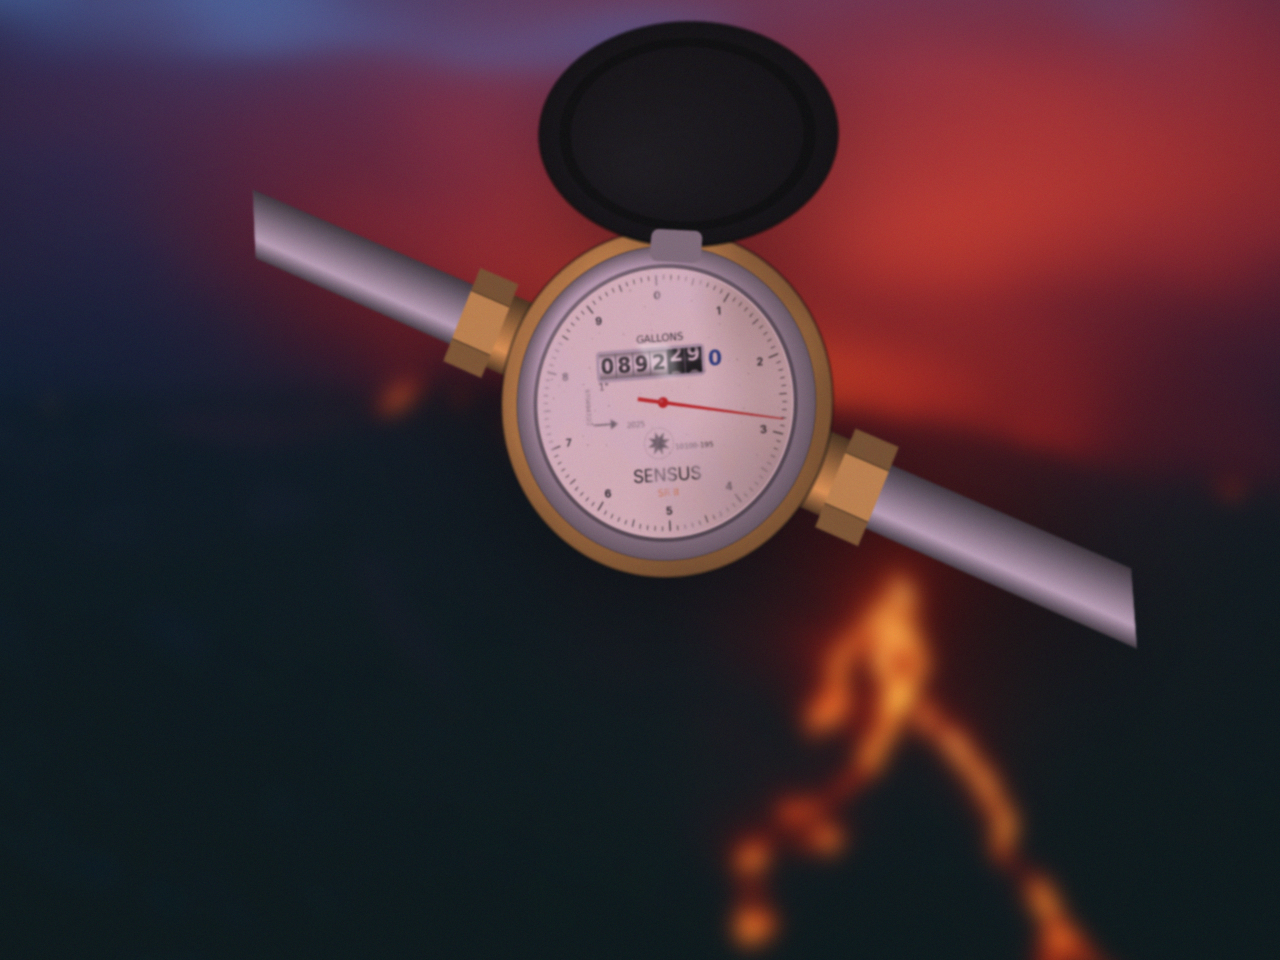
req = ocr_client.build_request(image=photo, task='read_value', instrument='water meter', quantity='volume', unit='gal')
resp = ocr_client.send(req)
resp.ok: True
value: 892292.8 gal
